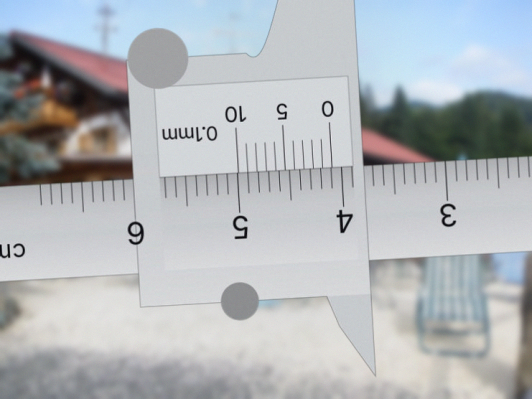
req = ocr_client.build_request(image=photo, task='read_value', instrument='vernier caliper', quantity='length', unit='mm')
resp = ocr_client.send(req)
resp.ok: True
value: 40.9 mm
